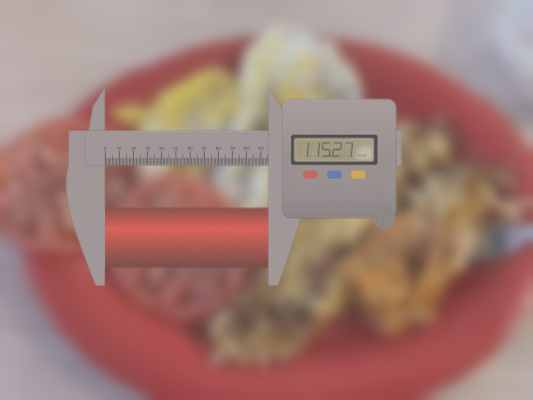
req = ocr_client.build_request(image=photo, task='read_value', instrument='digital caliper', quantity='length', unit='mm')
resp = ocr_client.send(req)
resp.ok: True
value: 115.27 mm
